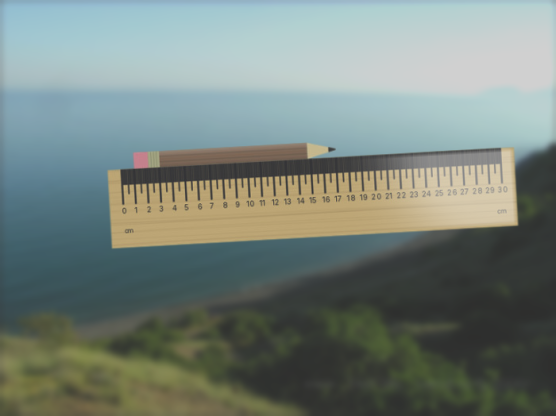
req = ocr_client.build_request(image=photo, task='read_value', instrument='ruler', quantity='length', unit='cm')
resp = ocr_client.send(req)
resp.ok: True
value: 16 cm
